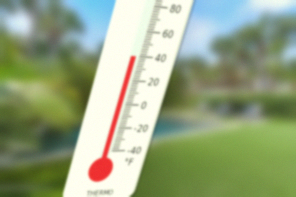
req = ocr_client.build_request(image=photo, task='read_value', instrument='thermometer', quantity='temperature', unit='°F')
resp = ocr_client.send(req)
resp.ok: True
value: 40 °F
